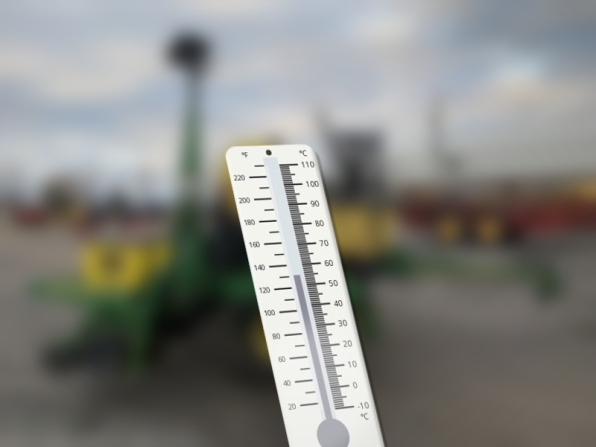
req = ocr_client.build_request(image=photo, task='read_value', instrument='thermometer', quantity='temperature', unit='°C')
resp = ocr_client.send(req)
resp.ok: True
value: 55 °C
